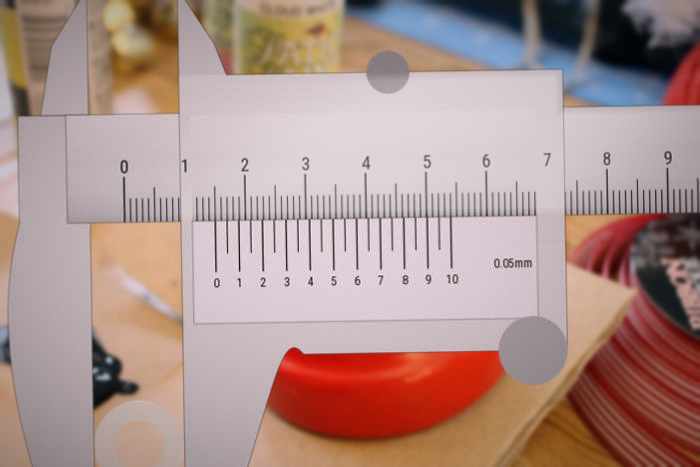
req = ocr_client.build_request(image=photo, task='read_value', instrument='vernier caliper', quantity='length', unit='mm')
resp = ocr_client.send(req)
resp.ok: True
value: 15.0 mm
